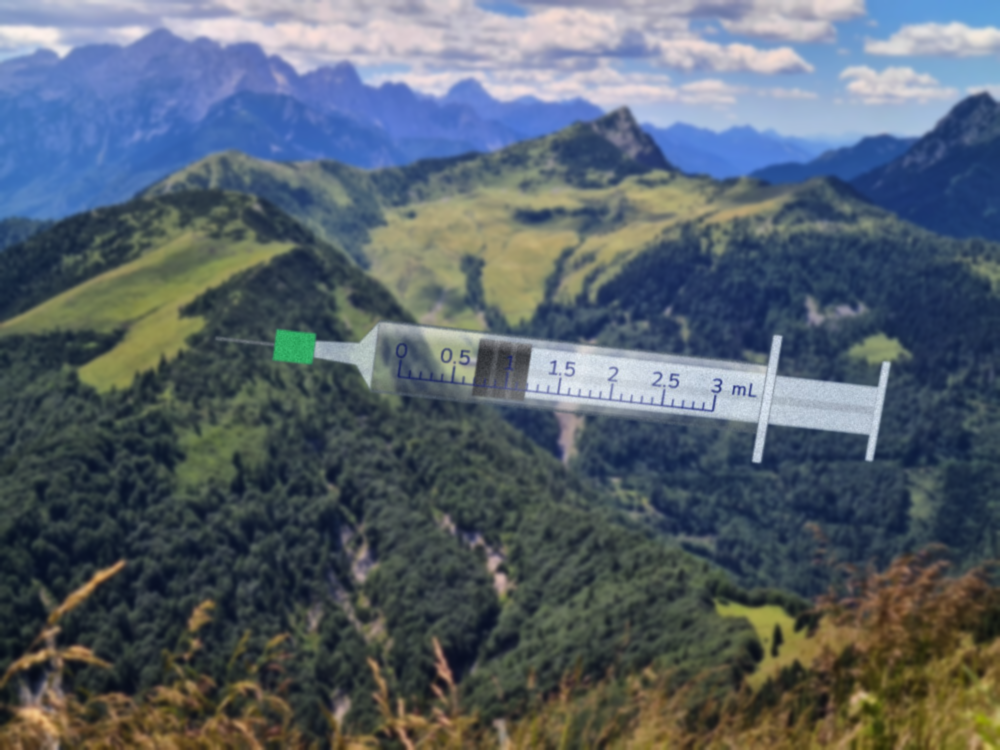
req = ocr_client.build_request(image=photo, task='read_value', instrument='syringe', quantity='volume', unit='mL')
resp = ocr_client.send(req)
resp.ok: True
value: 0.7 mL
